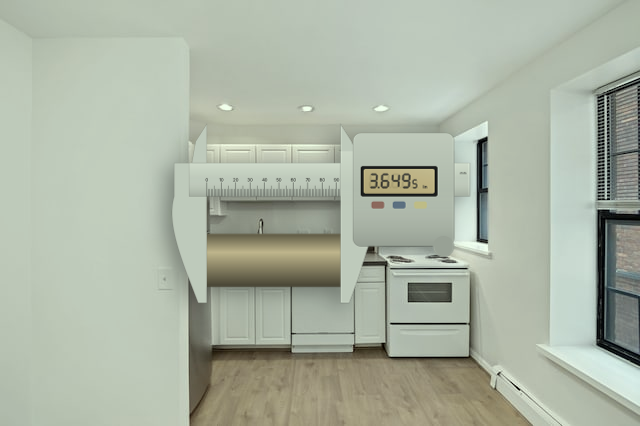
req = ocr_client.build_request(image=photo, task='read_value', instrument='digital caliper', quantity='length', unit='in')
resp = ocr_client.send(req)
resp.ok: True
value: 3.6495 in
